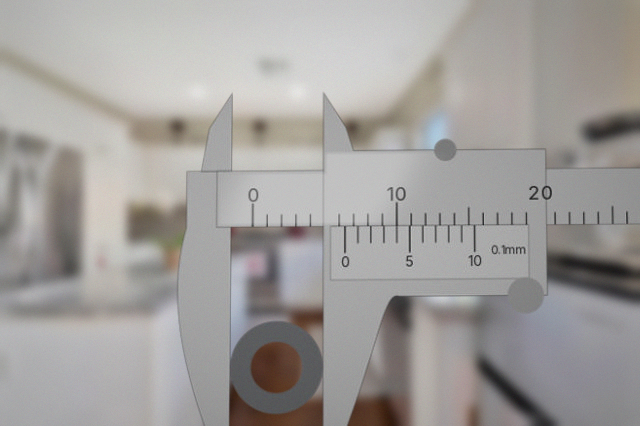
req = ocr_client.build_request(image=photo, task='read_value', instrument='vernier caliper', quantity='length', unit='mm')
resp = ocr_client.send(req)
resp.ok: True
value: 6.4 mm
